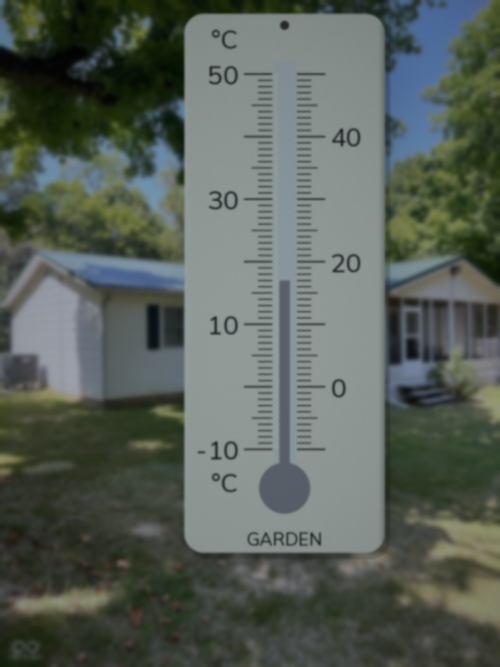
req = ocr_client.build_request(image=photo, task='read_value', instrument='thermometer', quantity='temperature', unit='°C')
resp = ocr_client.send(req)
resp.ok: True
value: 17 °C
